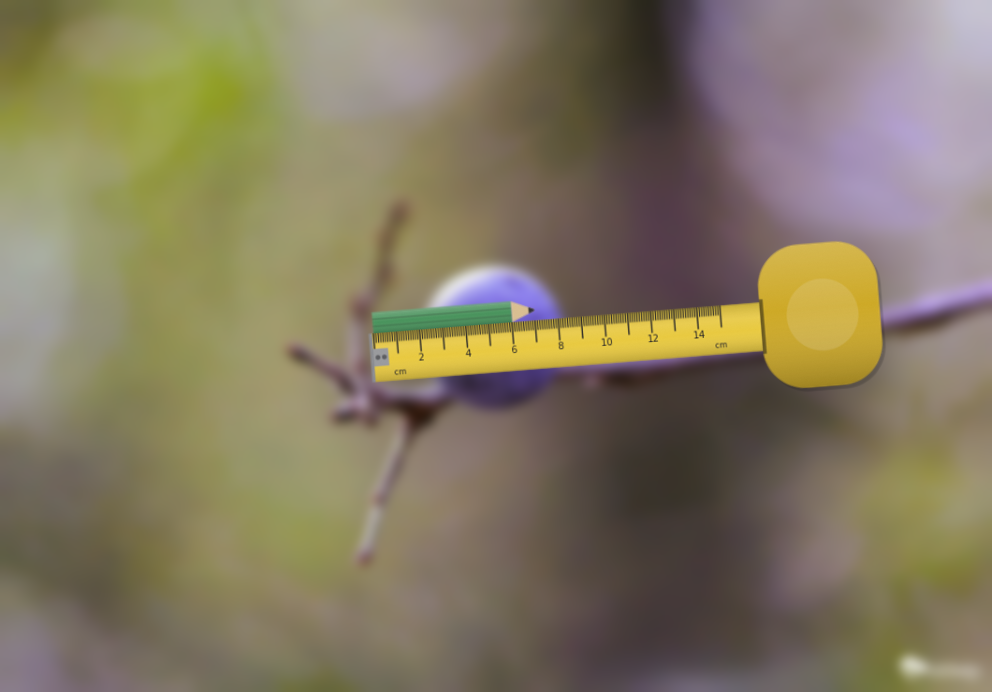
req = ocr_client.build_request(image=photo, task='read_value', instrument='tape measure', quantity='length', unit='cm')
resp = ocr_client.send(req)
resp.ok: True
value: 7 cm
